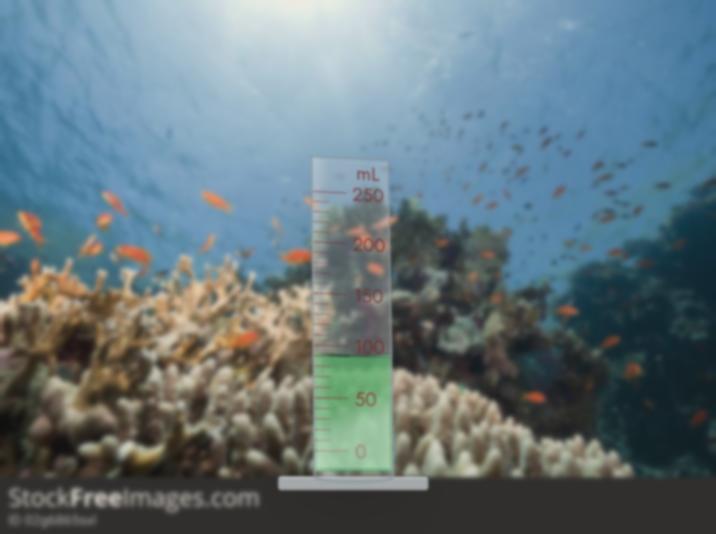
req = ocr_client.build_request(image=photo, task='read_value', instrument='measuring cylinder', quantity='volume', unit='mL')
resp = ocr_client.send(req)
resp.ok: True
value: 90 mL
